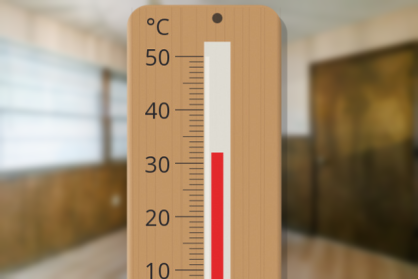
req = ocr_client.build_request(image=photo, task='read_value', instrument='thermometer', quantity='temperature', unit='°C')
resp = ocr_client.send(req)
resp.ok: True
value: 32 °C
